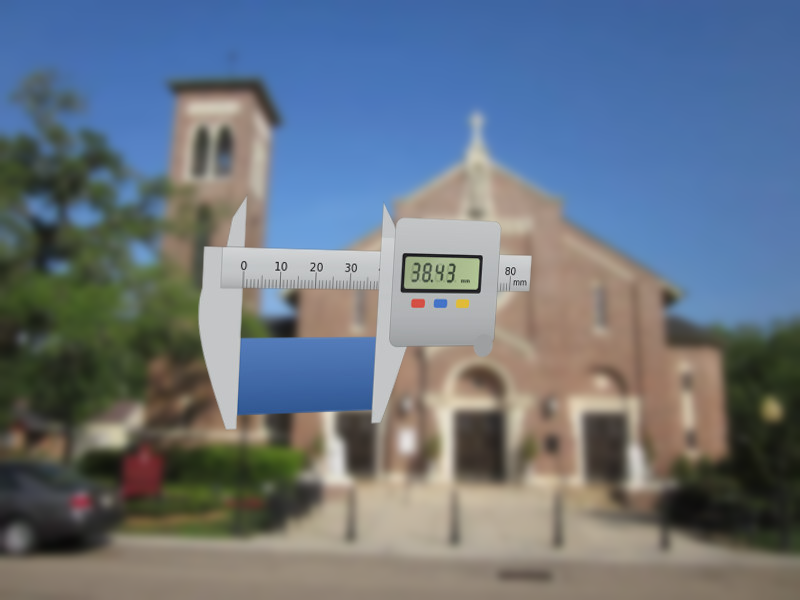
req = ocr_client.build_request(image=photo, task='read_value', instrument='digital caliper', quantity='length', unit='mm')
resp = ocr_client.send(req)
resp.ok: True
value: 38.43 mm
